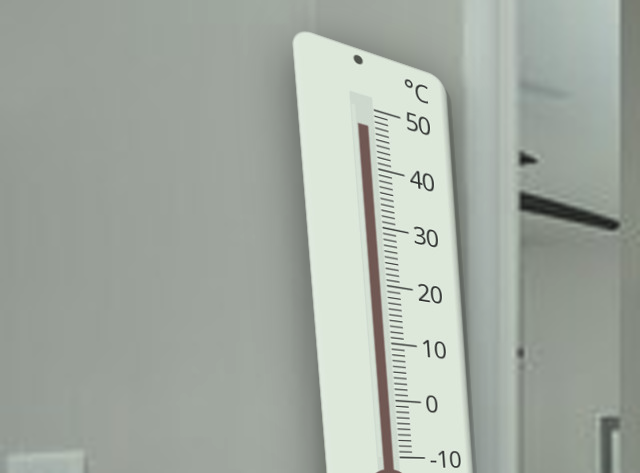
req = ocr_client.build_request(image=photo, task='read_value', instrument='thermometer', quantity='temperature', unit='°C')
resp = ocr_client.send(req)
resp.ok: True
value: 47 °C
